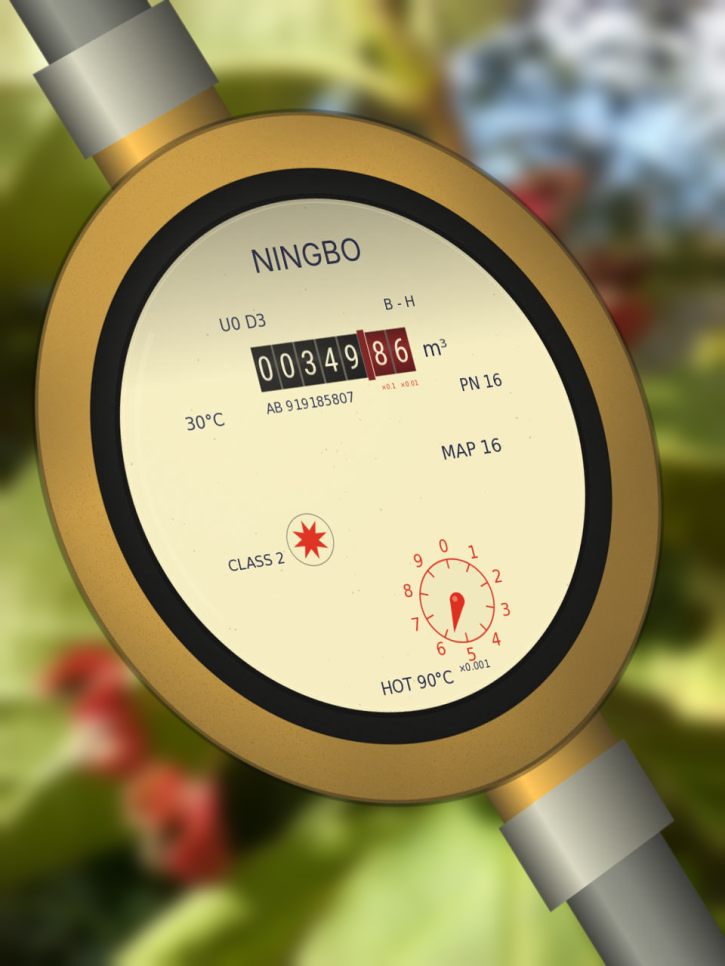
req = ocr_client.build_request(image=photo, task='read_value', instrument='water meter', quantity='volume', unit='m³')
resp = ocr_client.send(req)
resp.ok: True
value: 349.865 m³
